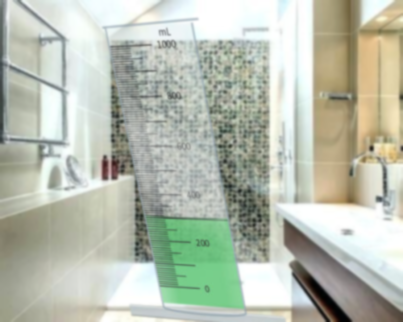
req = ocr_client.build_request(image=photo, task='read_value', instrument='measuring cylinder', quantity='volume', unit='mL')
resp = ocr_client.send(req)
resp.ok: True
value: 300 mL
